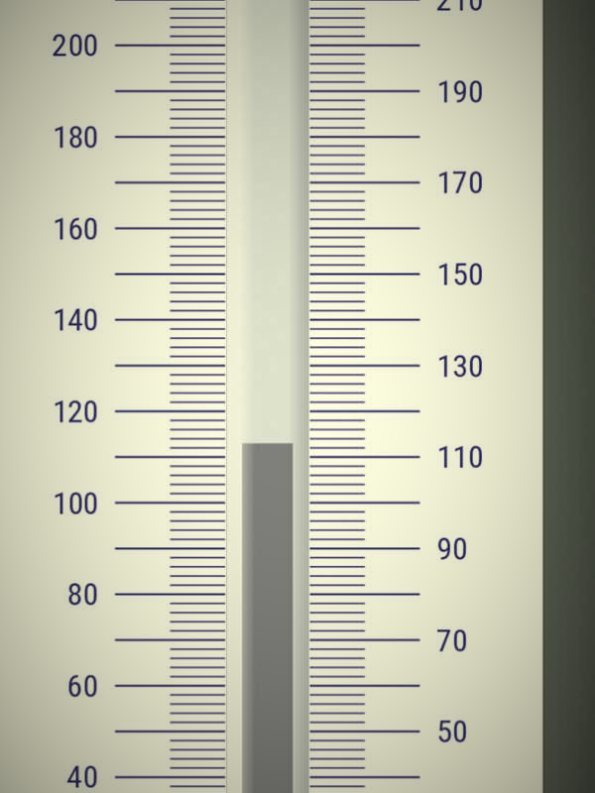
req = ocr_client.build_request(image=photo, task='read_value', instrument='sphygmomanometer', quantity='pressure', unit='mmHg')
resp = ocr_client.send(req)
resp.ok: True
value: 113 mmHg
